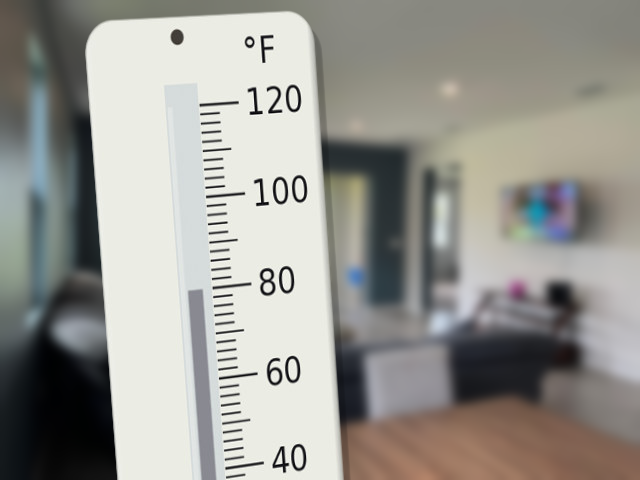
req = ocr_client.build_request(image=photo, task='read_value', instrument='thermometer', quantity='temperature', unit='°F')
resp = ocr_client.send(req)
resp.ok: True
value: 80 °F
